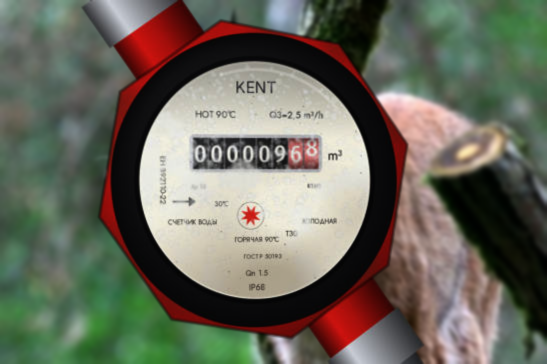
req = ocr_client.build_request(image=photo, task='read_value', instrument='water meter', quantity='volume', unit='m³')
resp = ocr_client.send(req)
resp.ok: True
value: 9.68 m³
